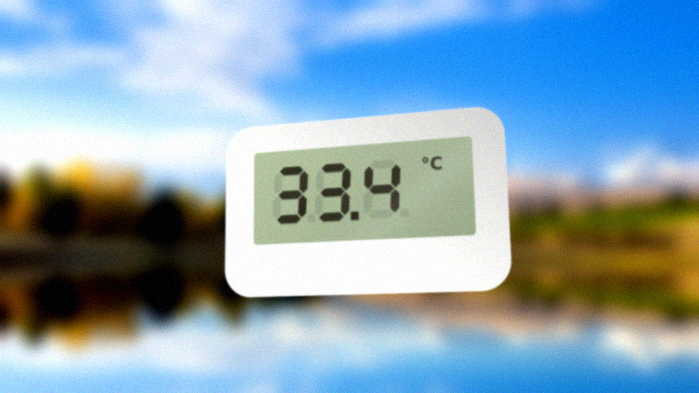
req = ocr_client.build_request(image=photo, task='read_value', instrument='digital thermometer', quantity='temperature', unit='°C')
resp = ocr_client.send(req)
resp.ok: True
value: 33.4 °C
